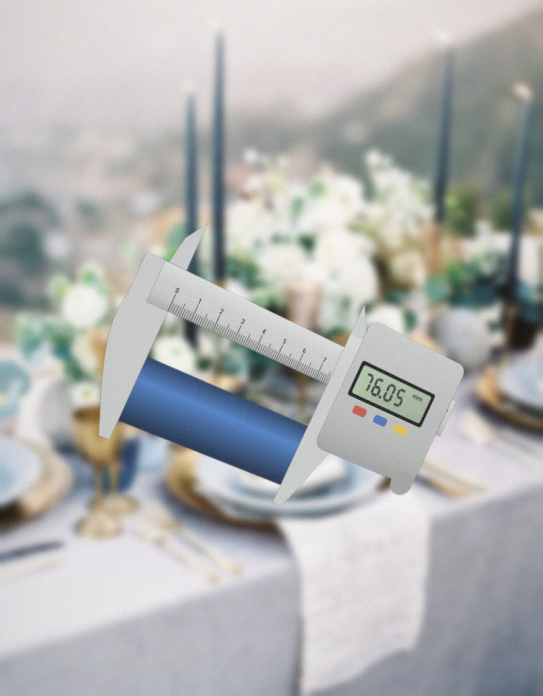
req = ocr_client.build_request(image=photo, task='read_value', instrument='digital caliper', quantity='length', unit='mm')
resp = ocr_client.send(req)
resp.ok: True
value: 76.05 mm
